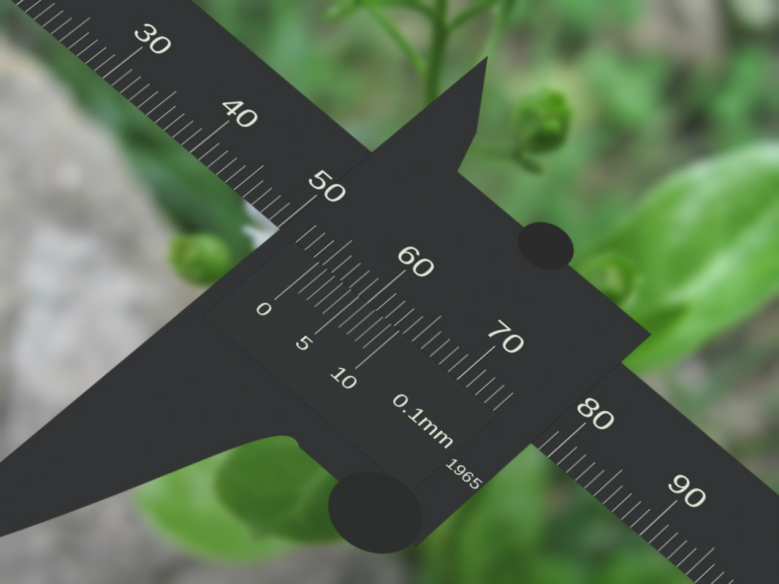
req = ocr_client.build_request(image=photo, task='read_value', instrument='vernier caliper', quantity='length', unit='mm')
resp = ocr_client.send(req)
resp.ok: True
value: 54.6 mm
